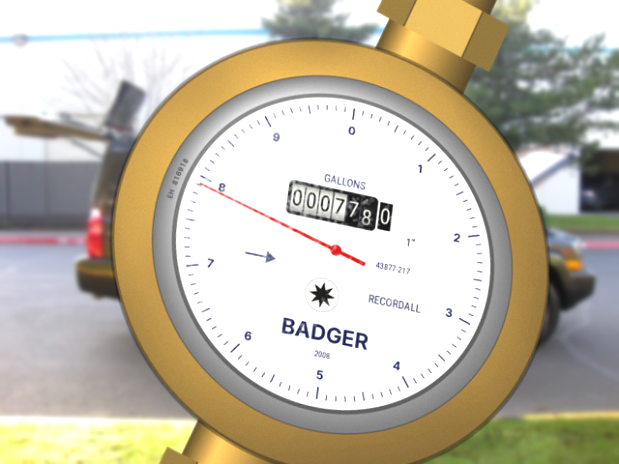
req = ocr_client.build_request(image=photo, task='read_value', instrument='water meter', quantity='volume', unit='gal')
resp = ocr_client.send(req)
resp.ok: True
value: 7777.9 gal
